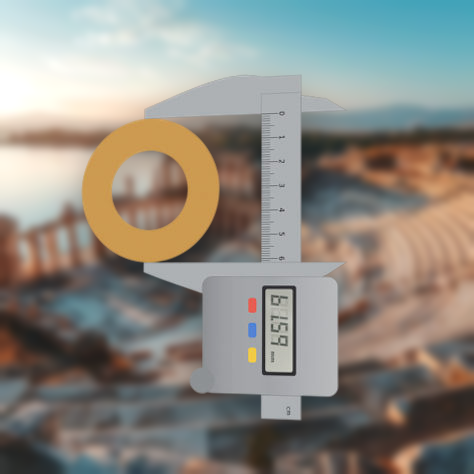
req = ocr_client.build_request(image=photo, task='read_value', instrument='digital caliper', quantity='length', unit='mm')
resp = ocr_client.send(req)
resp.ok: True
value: 61.59 mm
